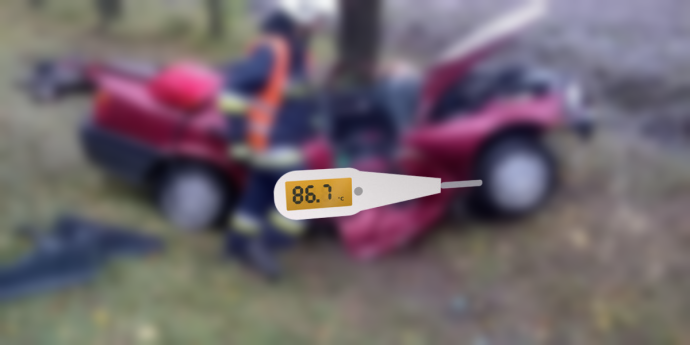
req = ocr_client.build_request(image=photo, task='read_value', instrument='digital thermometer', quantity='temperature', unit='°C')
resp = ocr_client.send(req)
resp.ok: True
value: 86.7 °C
